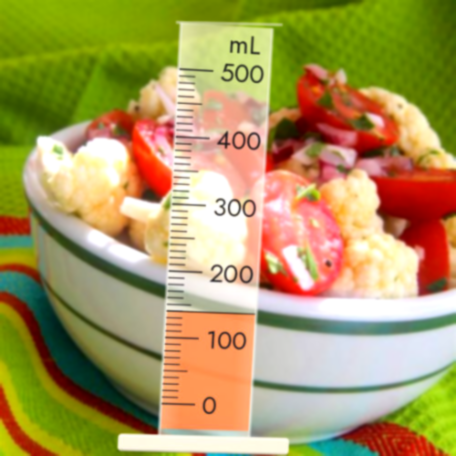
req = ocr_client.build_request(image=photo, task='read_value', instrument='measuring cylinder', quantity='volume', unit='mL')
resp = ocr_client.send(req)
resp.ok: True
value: 140 mL
